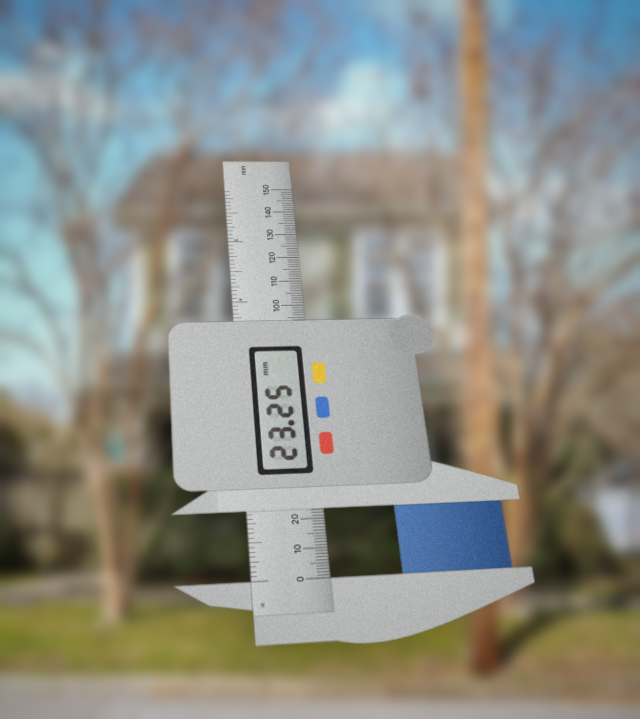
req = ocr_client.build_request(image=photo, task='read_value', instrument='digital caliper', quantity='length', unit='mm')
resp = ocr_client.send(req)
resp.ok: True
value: 23.25 mm
